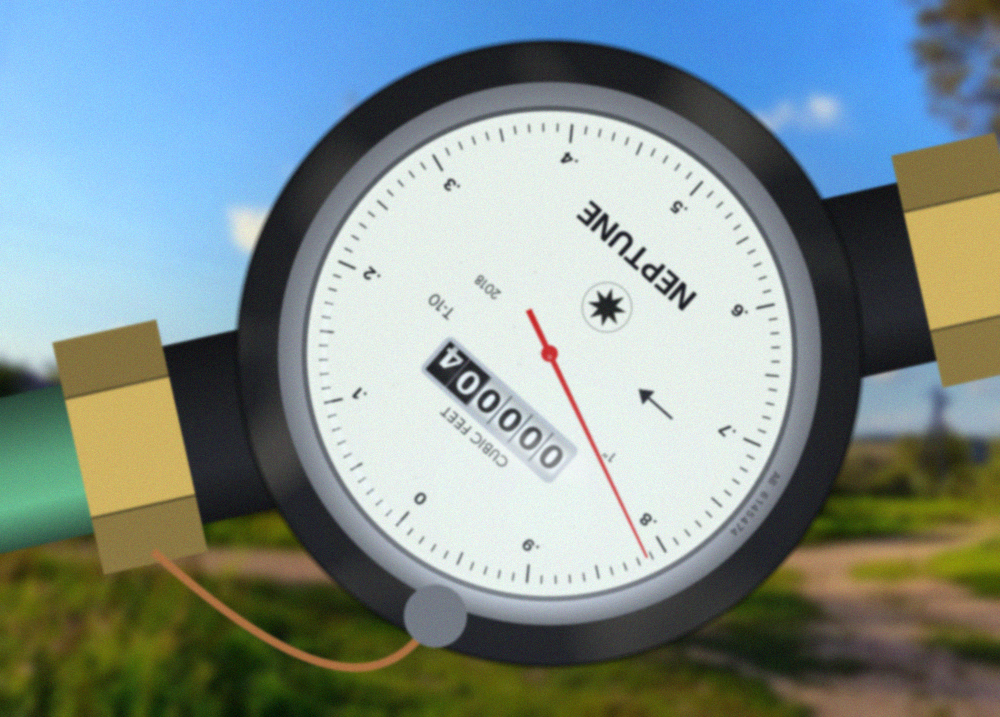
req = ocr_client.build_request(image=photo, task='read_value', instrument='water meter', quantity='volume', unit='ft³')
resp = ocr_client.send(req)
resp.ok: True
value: 3.81 ft³
